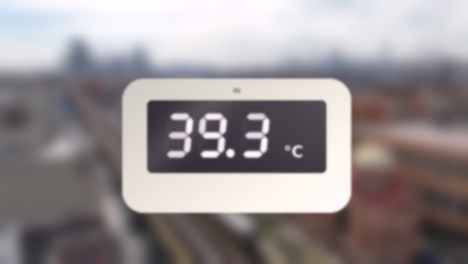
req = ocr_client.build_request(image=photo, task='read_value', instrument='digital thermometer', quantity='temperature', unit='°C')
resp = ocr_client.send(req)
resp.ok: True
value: 39.3 °C
